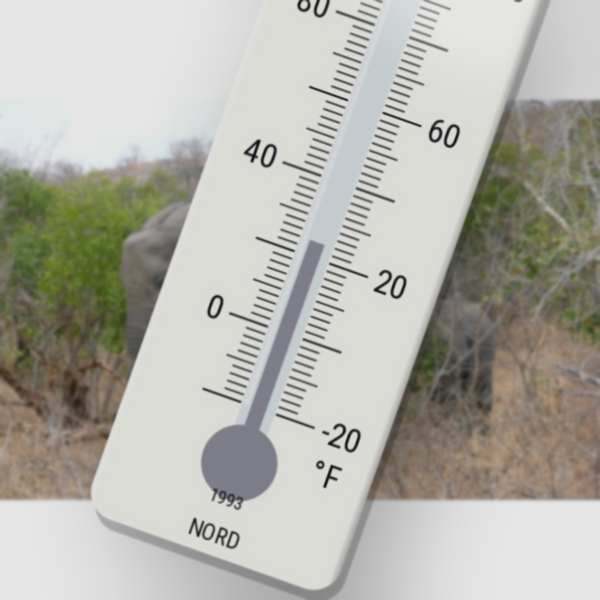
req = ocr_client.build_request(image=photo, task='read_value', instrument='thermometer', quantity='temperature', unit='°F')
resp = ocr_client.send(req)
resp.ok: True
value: 24 °F
